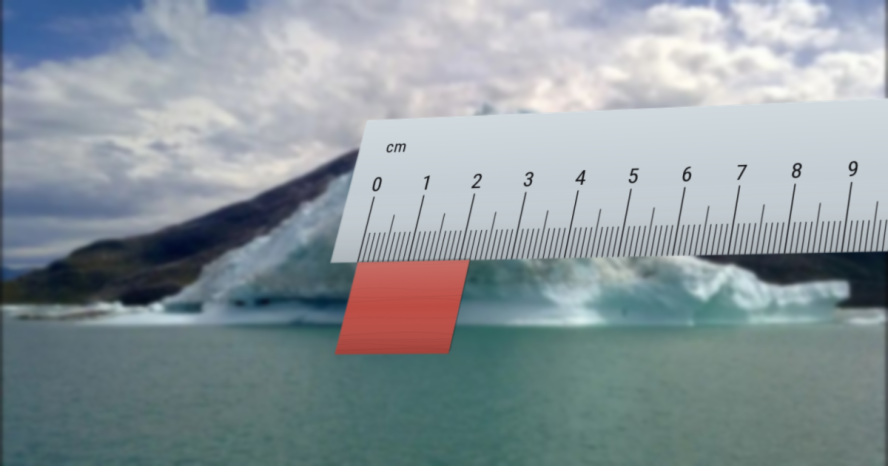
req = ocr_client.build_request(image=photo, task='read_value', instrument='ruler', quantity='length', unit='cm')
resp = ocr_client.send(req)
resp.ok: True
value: 2.2 cm
